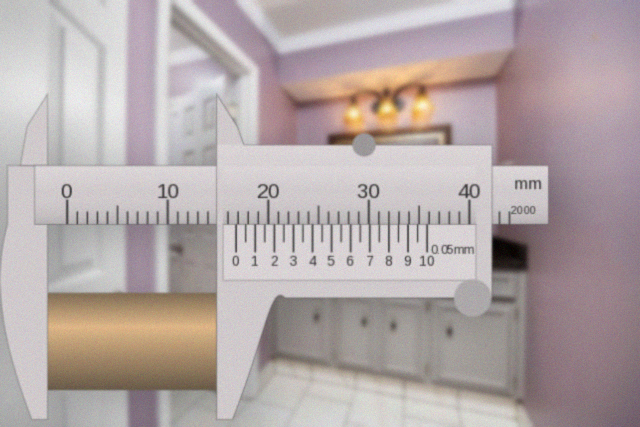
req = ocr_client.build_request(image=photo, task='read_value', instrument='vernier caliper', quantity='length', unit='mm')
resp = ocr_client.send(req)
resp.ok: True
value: 16.8 mm
